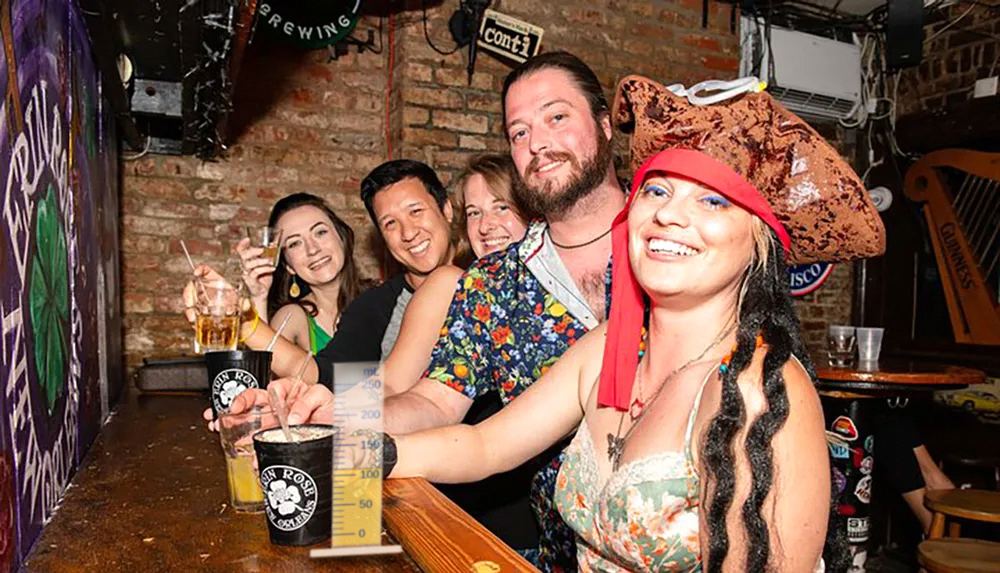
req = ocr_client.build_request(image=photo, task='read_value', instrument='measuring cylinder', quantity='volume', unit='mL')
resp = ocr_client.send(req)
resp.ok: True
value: 110 mL
